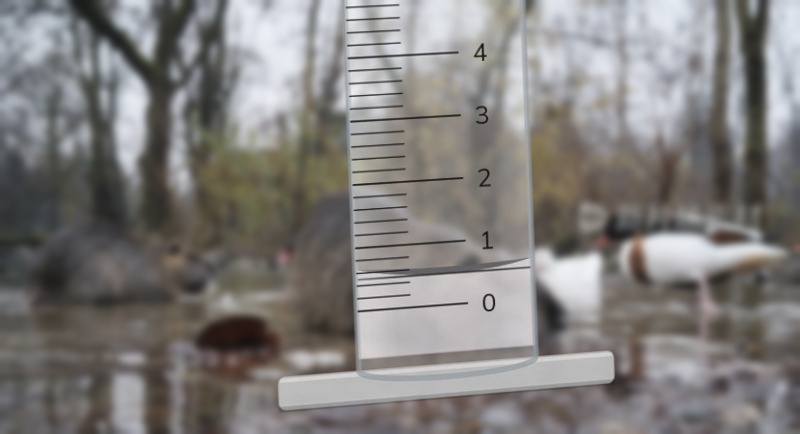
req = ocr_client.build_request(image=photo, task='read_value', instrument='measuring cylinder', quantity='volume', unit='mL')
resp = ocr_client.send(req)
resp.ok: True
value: 0.5 mL
